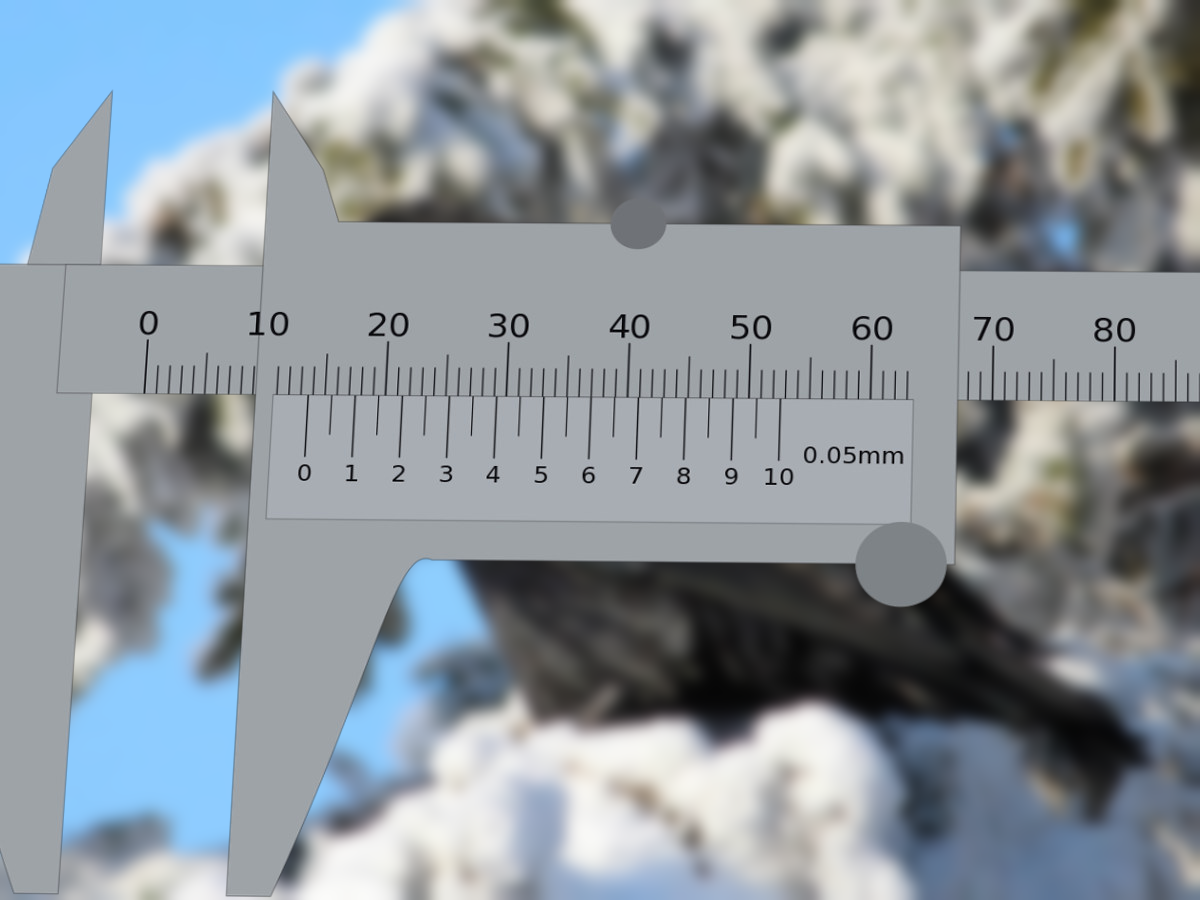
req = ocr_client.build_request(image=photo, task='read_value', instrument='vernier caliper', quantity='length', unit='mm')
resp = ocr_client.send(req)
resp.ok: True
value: 13.6 mm
